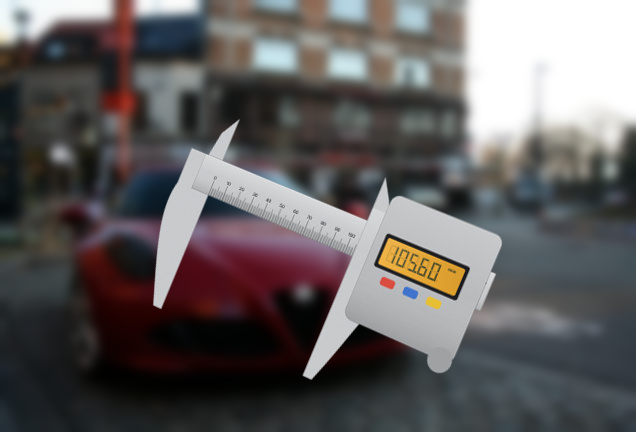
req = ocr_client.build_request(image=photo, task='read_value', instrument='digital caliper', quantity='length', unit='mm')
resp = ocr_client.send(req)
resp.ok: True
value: 105.60 mm
